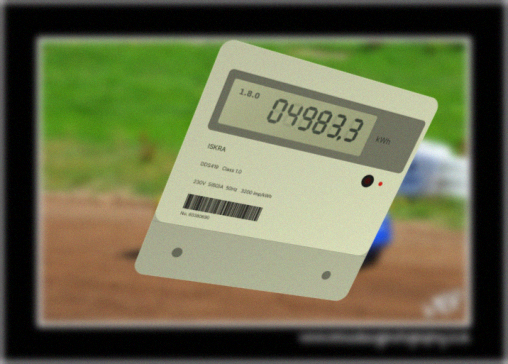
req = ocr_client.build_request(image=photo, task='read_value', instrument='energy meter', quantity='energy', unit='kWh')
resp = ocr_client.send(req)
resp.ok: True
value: 4983.3 kWh
